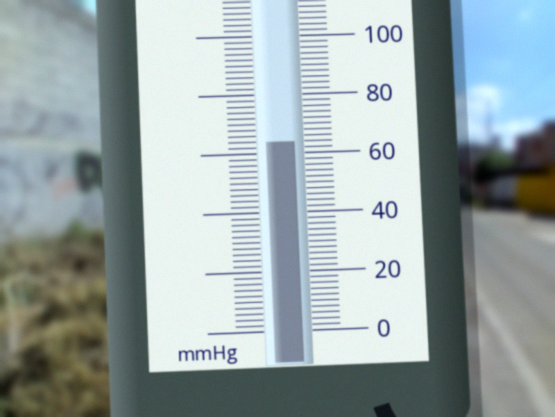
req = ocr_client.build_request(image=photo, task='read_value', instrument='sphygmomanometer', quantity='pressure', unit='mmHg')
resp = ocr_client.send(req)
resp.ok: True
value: 64 mmHg
